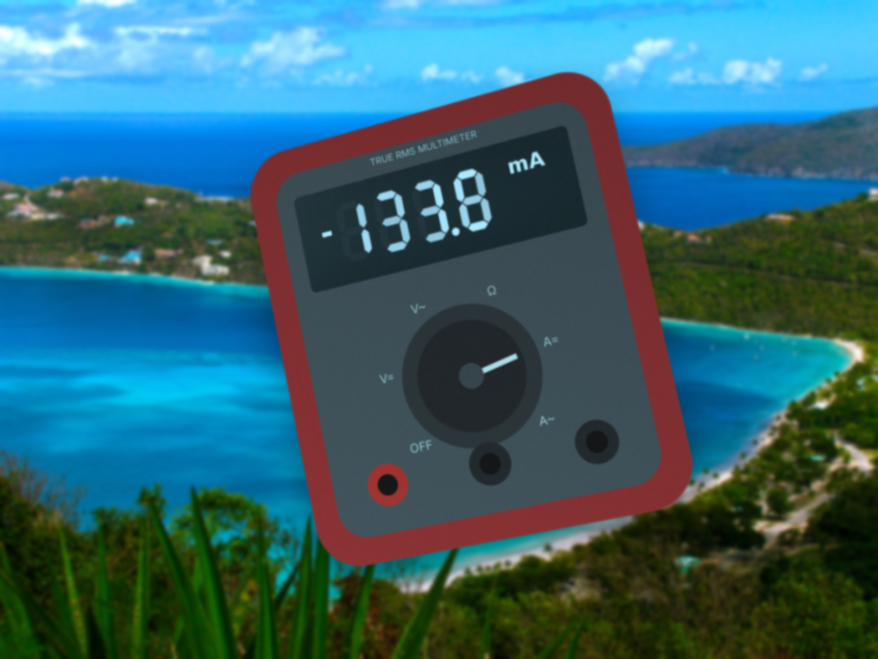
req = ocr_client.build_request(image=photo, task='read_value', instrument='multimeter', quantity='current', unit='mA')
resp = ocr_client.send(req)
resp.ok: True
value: -133.8 mA
